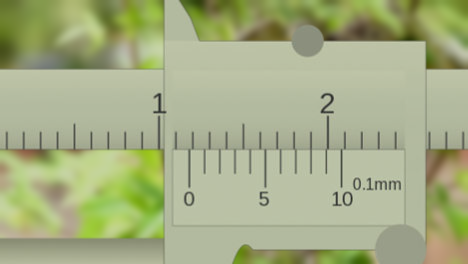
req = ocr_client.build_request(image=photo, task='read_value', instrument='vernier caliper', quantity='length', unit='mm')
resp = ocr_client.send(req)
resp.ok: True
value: 11.8 mm
